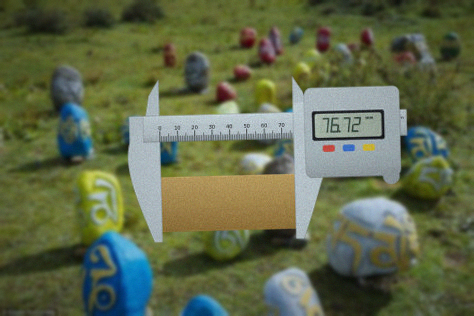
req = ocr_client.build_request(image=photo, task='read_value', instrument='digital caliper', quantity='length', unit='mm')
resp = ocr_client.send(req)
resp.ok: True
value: 76.72 mm
